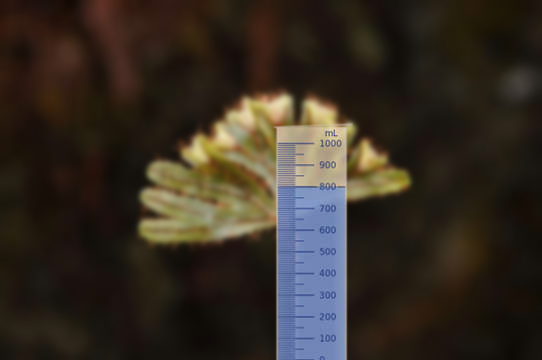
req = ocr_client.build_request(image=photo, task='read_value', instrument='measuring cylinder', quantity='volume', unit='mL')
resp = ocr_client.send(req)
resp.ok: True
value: 800 mL
